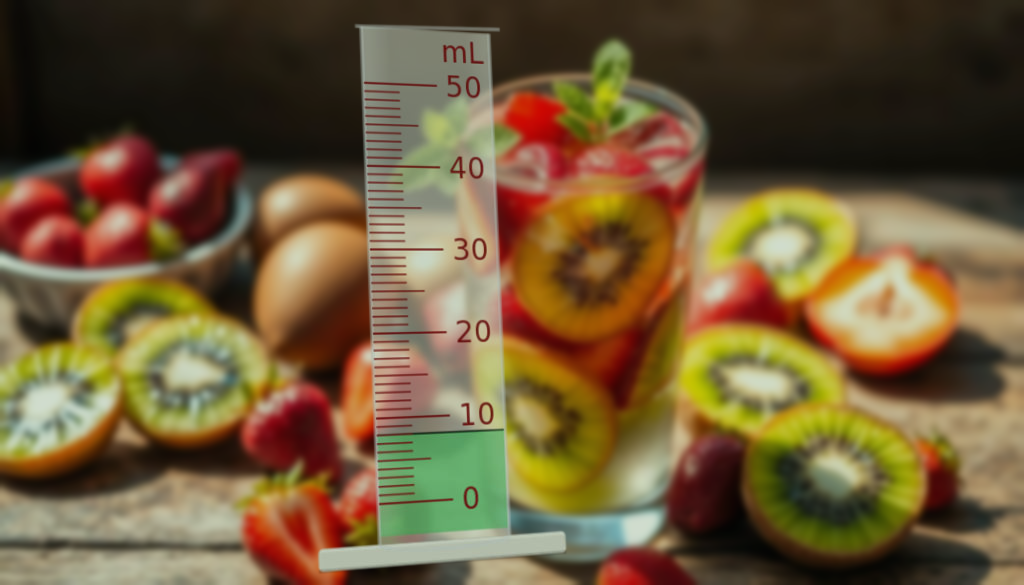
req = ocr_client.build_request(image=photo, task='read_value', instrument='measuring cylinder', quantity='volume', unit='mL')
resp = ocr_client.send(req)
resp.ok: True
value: 8 mL
